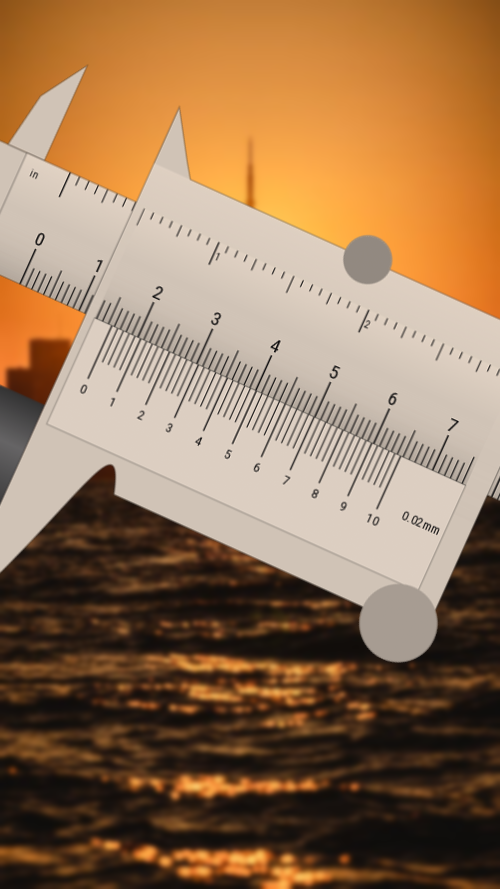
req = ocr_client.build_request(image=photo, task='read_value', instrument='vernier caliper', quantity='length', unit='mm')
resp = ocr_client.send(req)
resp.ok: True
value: 15.6 mm
